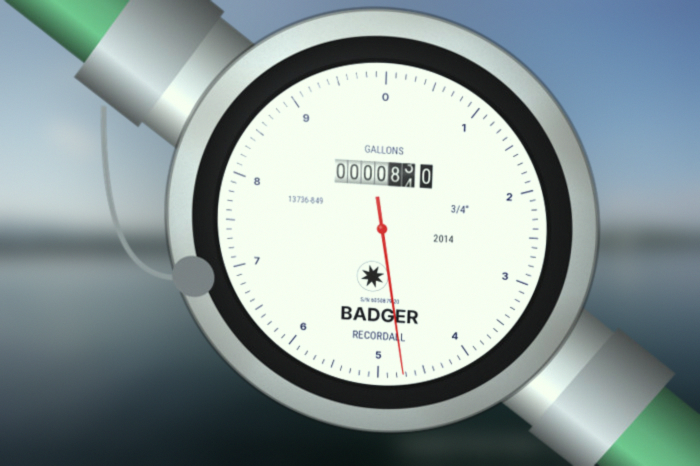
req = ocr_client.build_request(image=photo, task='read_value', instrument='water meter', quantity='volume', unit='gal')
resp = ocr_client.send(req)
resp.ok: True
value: 834.7 gal
